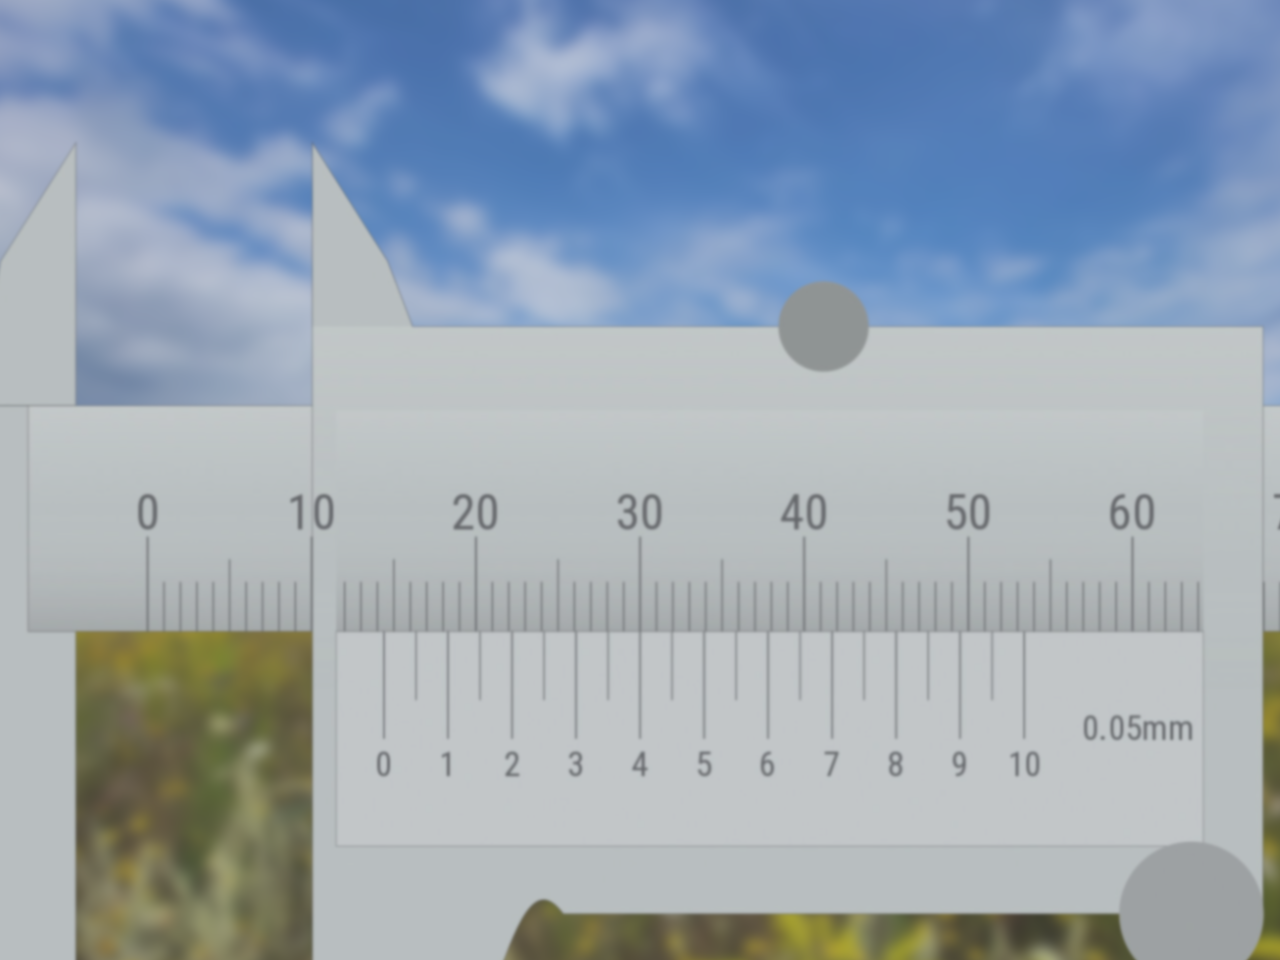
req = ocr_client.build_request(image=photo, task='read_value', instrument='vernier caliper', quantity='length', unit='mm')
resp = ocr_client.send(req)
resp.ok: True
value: 14.4 mm
